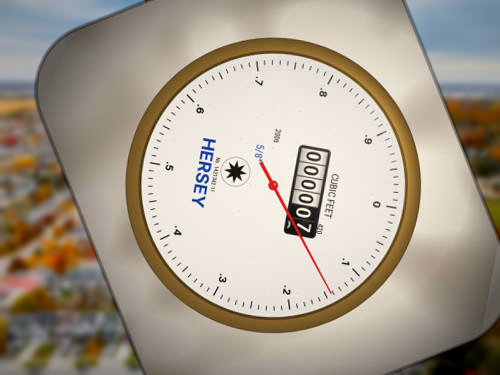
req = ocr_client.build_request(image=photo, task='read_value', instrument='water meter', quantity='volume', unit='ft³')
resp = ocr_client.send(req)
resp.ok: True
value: 7.14 ft³
